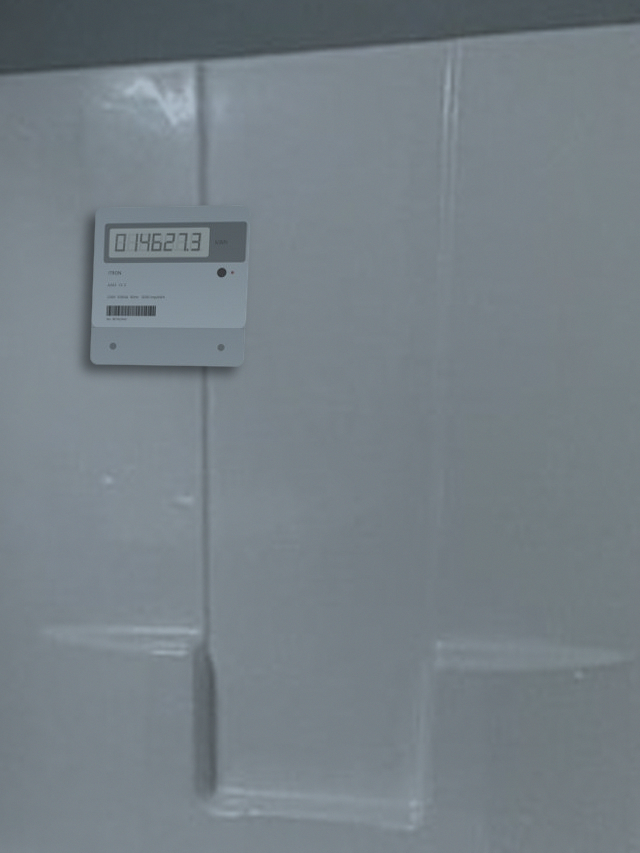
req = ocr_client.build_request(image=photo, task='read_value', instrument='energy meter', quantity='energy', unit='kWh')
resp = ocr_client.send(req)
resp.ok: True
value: 14627.3 kWh
